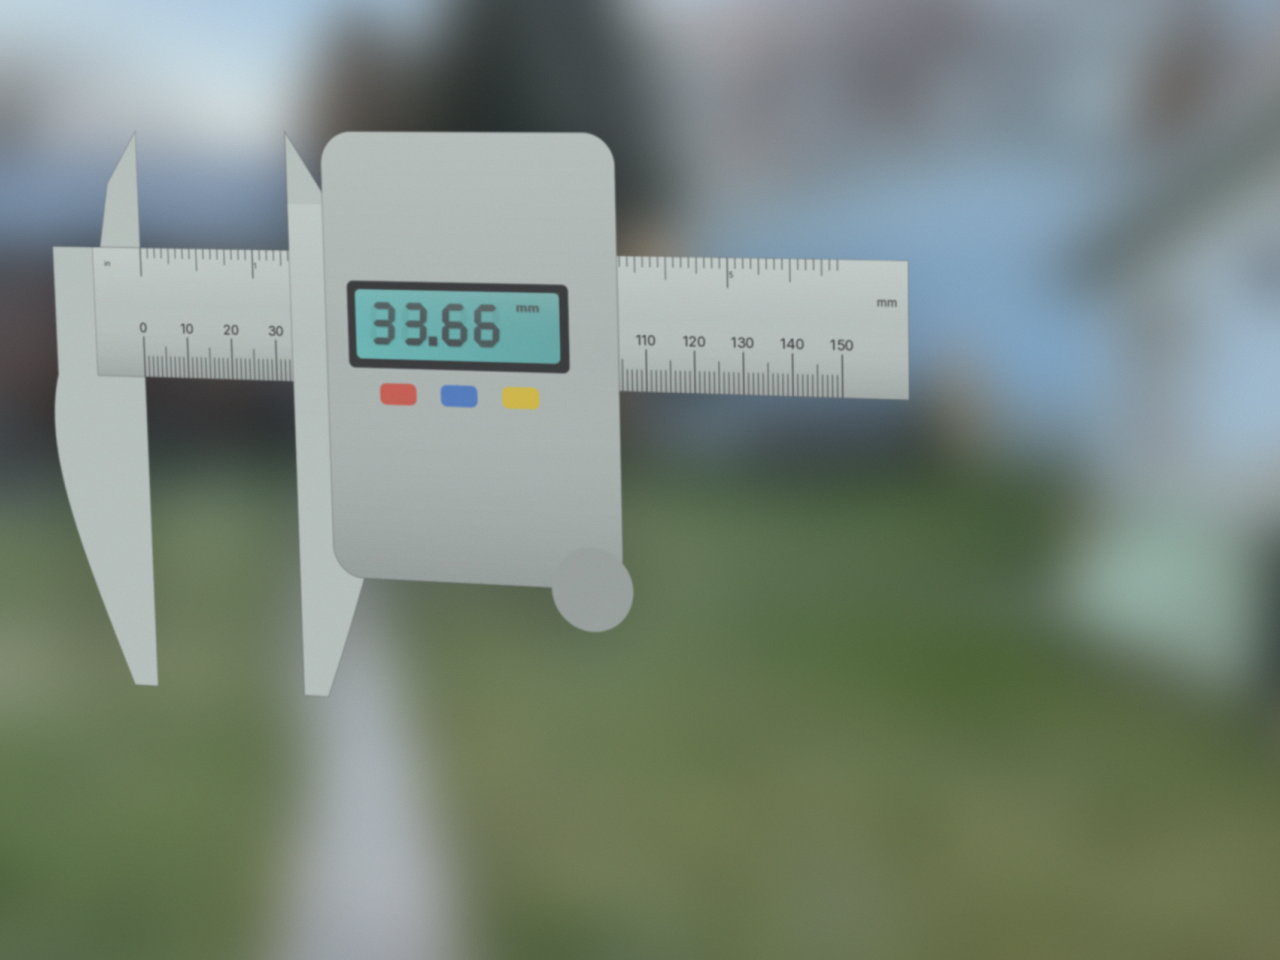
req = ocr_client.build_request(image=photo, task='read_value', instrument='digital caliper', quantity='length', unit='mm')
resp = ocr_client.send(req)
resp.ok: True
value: 33.66 mm
